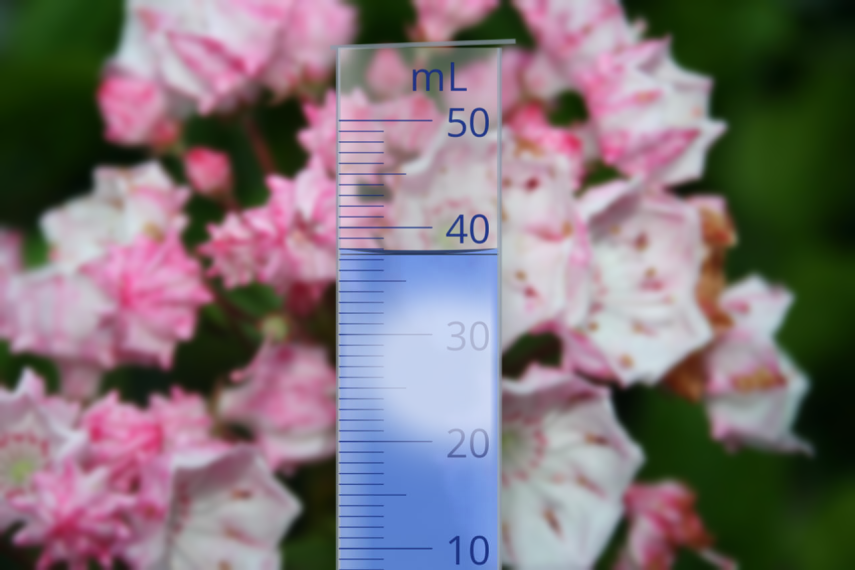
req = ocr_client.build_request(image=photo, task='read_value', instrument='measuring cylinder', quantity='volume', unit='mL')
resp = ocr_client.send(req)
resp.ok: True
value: 37.5 mL
